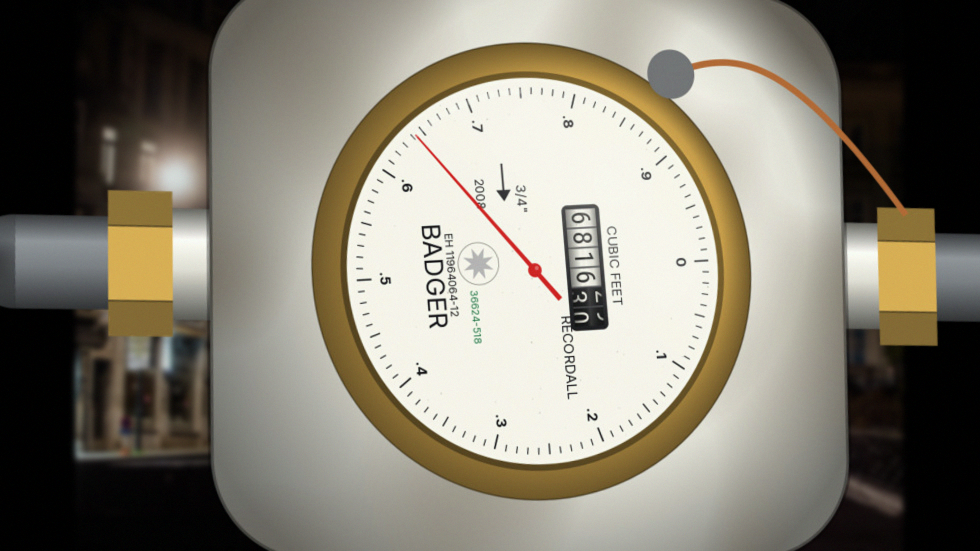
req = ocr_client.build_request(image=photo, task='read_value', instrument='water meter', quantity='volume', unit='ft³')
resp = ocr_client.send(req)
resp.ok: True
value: 681629.64 ft³
